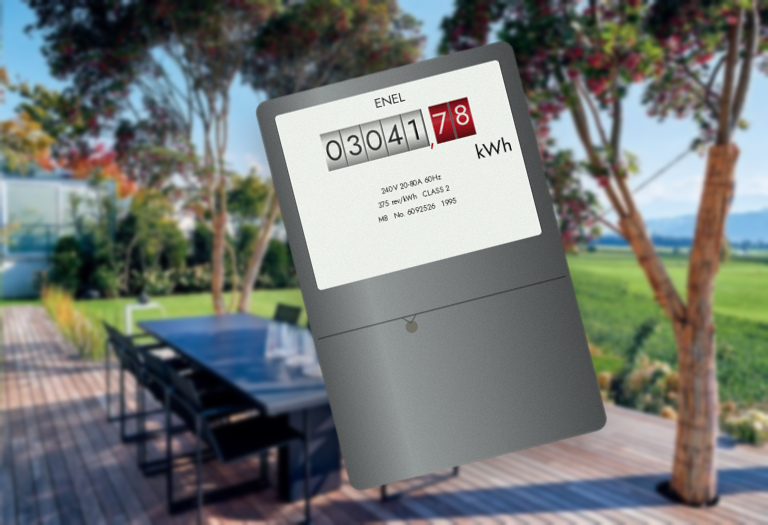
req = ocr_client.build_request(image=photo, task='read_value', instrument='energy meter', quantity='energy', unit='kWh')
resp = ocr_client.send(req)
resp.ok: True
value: 3041.78 kWh
